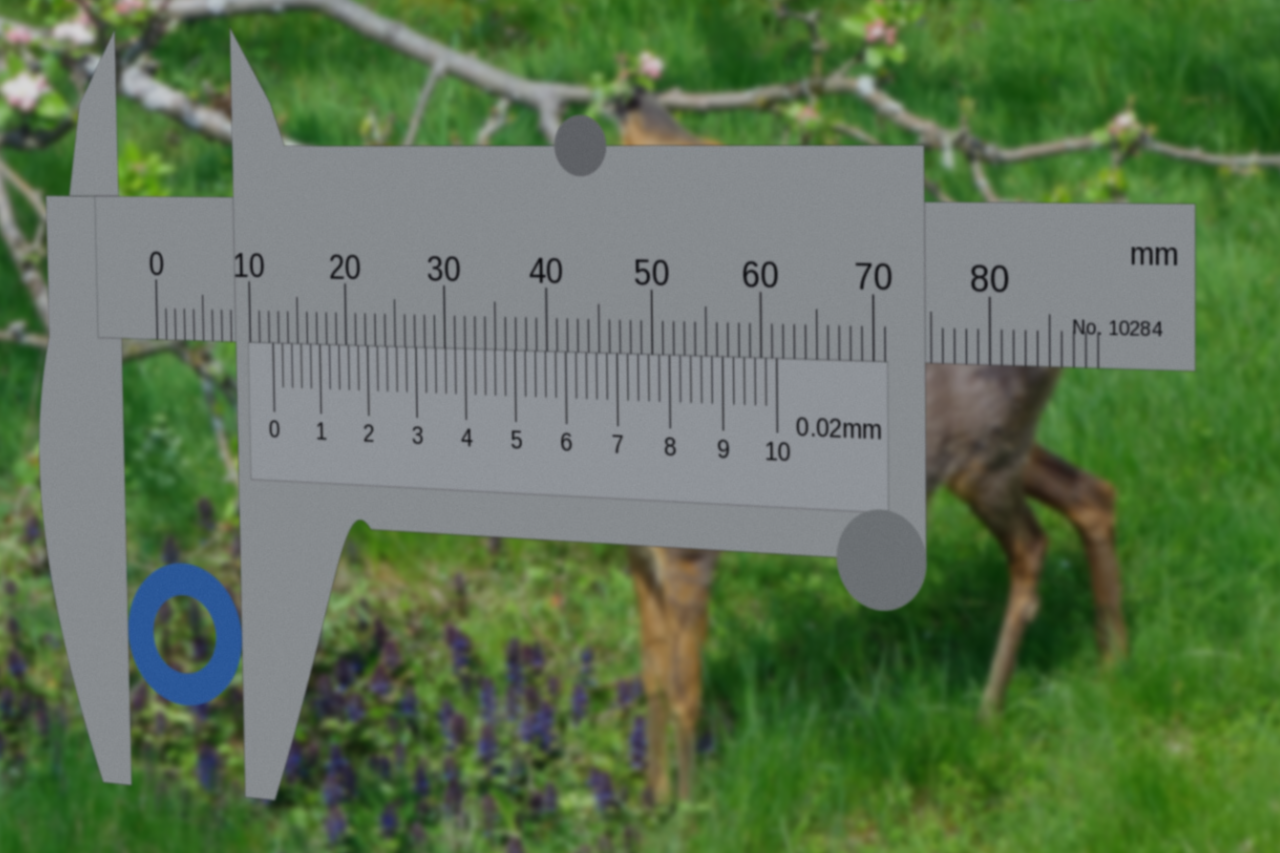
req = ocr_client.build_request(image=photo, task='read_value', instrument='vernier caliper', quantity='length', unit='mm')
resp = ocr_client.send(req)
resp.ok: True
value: 12.4 mm
